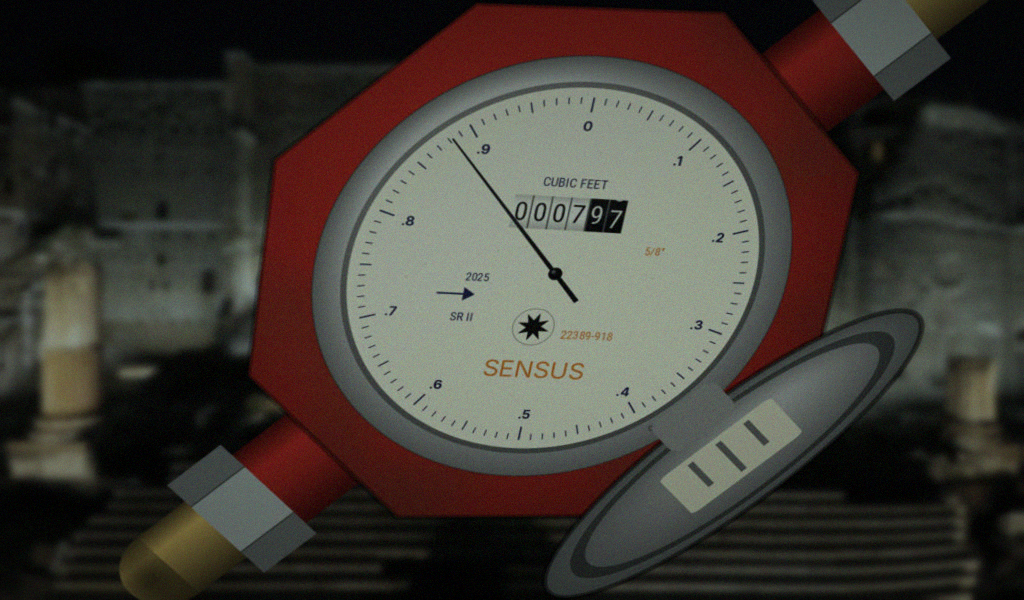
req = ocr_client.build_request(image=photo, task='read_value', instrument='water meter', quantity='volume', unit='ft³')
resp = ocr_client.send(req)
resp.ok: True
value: 796.88 ft³
